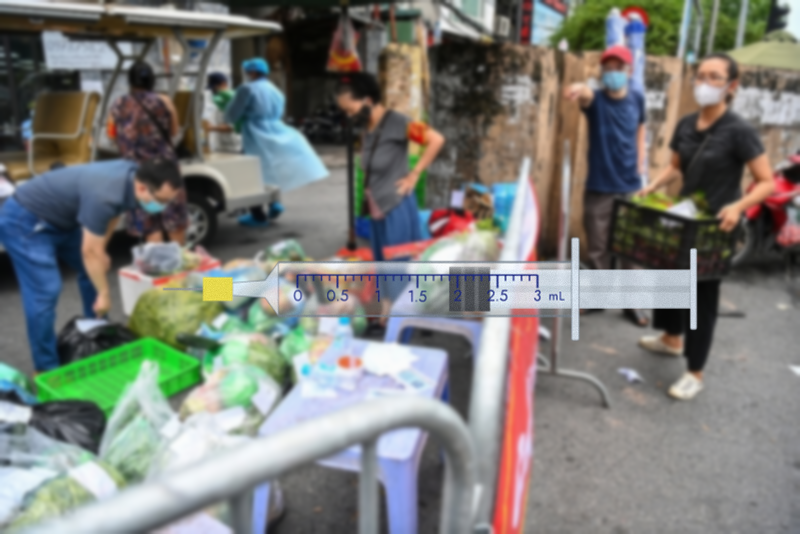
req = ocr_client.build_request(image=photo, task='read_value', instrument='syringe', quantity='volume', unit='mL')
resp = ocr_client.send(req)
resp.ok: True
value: 1.9 mL
